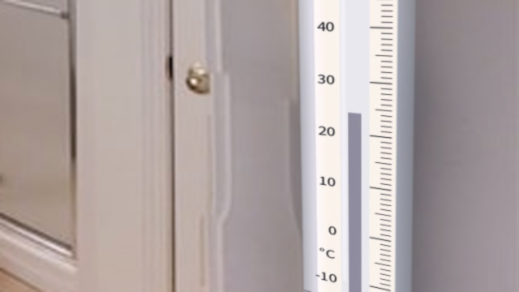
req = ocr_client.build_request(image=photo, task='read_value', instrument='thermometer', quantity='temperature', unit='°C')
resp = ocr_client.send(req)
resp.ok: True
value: 24 °C
